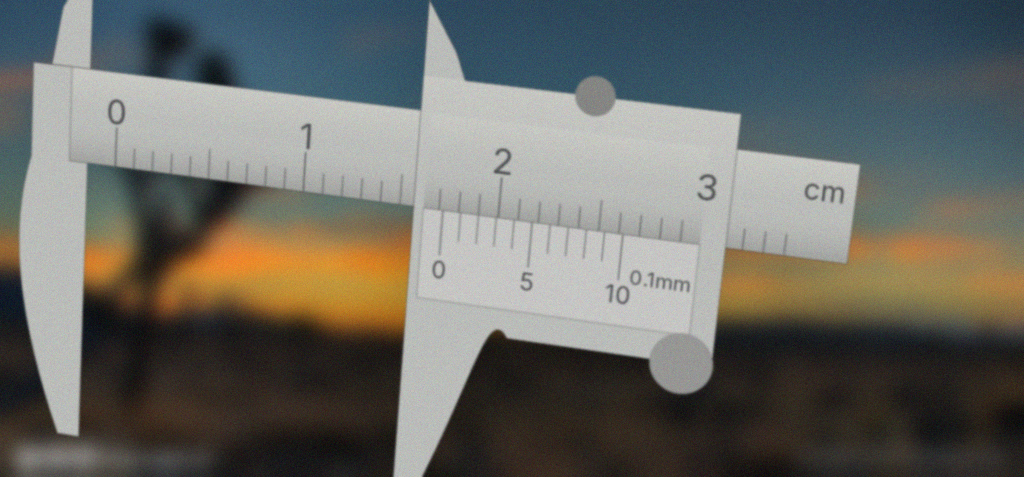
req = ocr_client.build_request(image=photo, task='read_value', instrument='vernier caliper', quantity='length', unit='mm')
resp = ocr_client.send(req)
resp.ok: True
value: 17.2 mm
